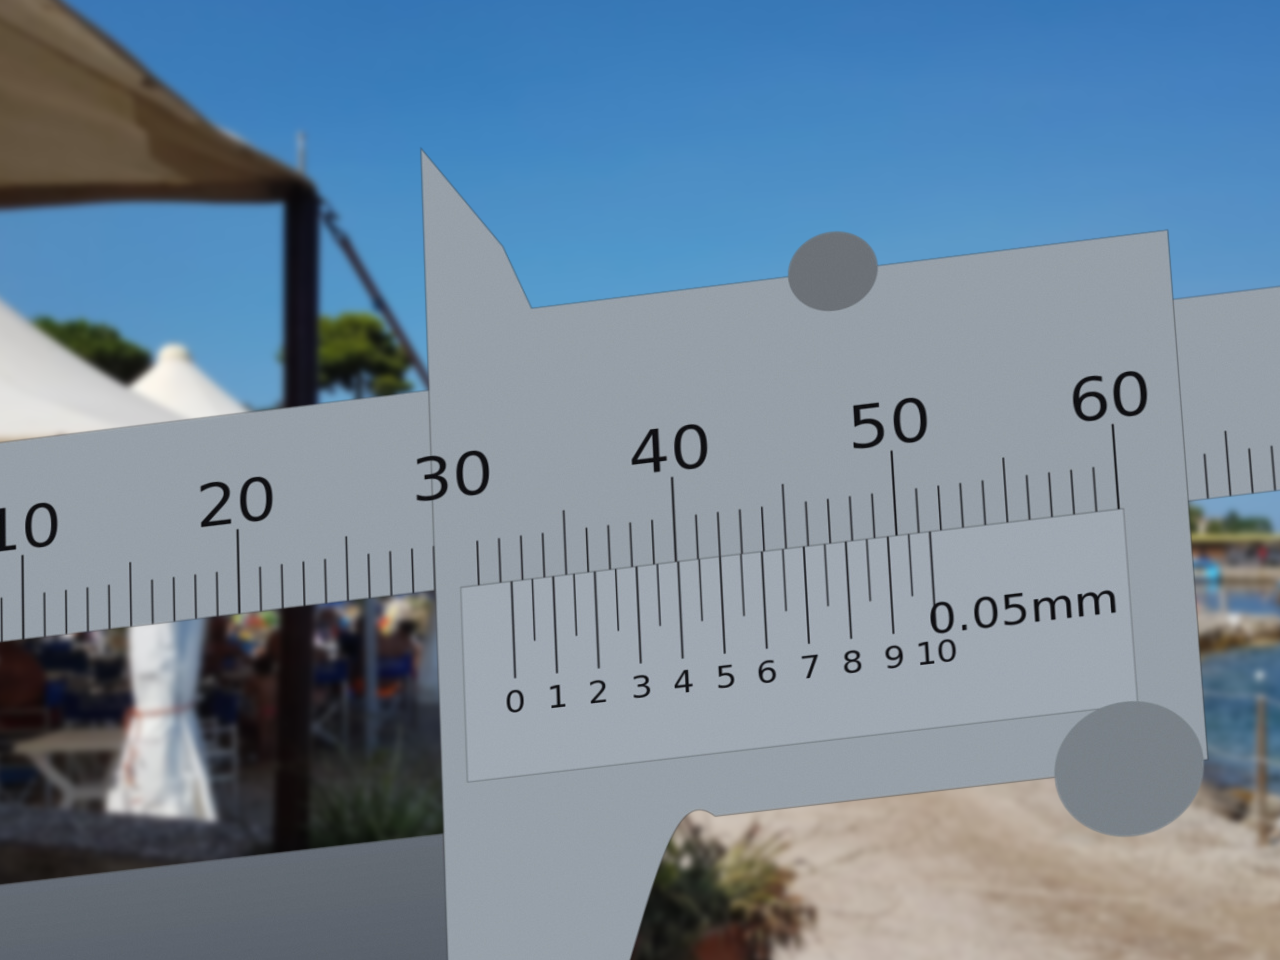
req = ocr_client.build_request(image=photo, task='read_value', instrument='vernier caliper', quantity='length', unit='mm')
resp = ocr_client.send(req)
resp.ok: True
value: 32.5 mm
